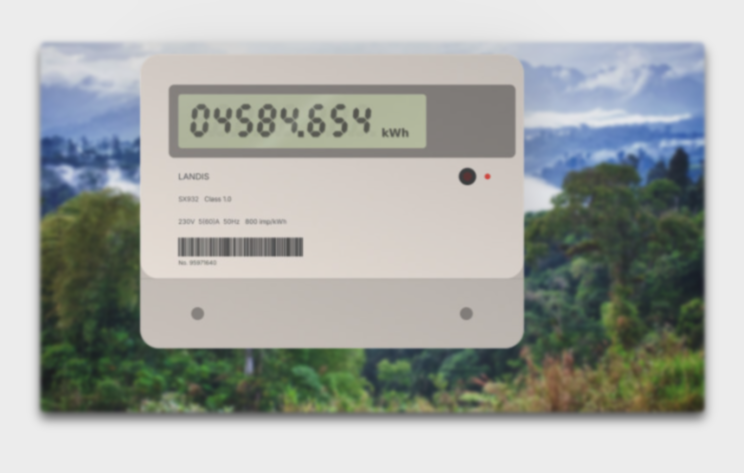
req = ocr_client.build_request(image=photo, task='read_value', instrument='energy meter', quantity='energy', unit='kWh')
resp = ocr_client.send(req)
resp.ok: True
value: 4584.654 kWh
